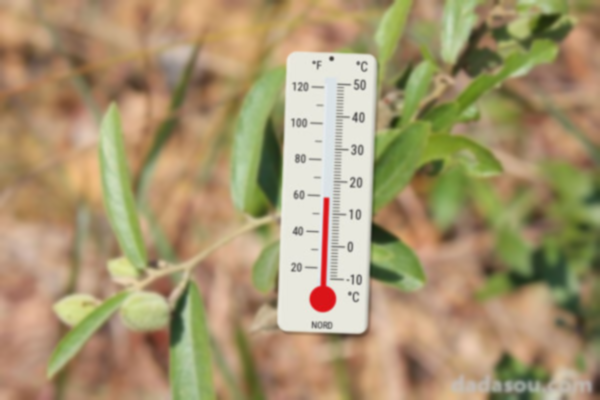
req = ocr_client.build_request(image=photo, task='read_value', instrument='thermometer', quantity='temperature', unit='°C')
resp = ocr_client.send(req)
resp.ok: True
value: 15 °C
